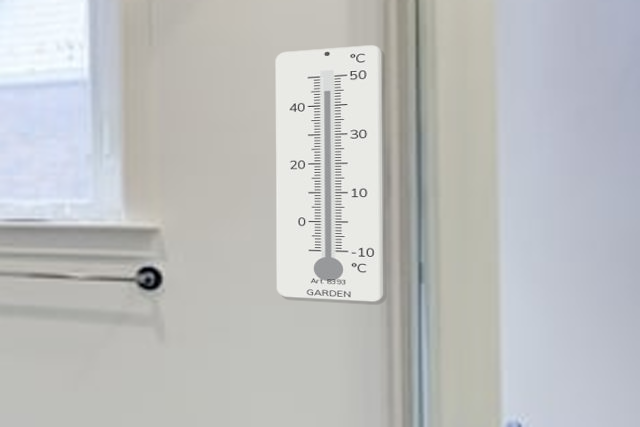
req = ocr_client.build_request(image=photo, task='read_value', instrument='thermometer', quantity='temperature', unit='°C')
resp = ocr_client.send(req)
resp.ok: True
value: 45 °C
